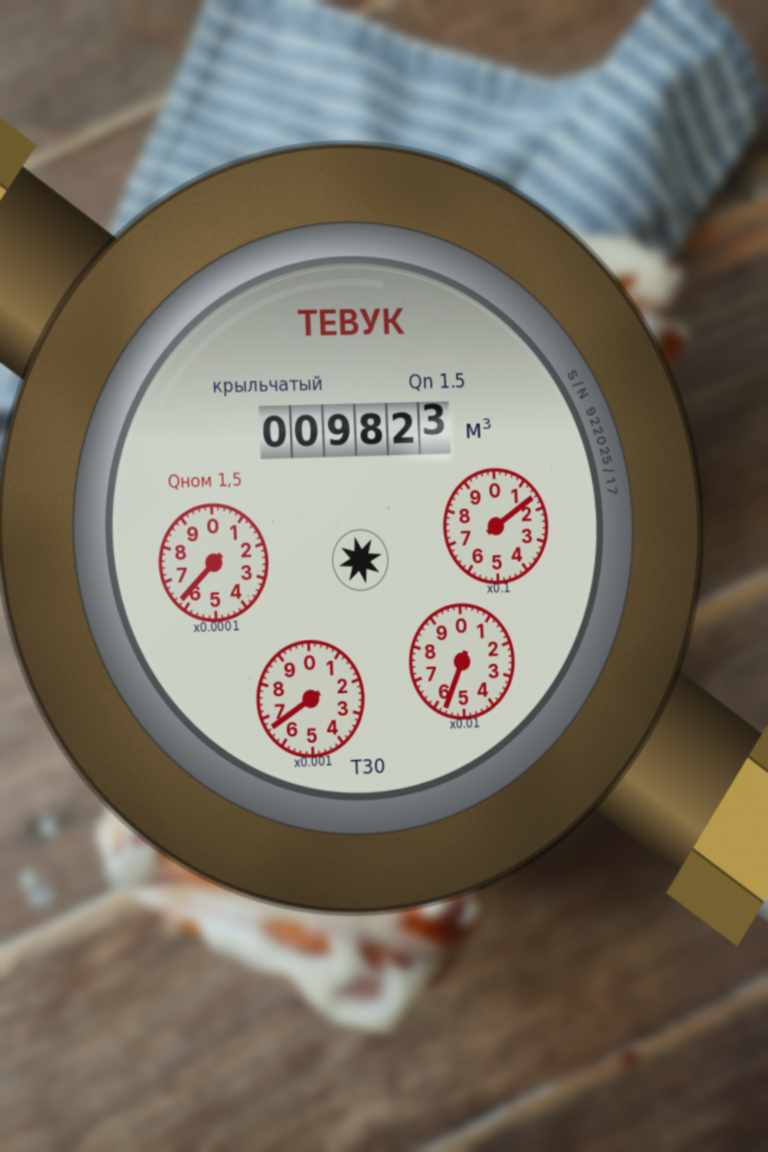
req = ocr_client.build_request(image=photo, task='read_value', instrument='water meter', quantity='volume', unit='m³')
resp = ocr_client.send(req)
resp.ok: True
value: 9823.1566 m³
